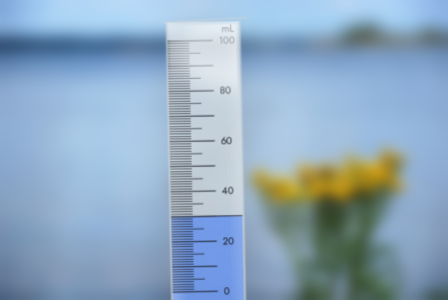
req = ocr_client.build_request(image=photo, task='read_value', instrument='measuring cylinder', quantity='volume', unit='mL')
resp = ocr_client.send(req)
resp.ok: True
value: 30 mL
